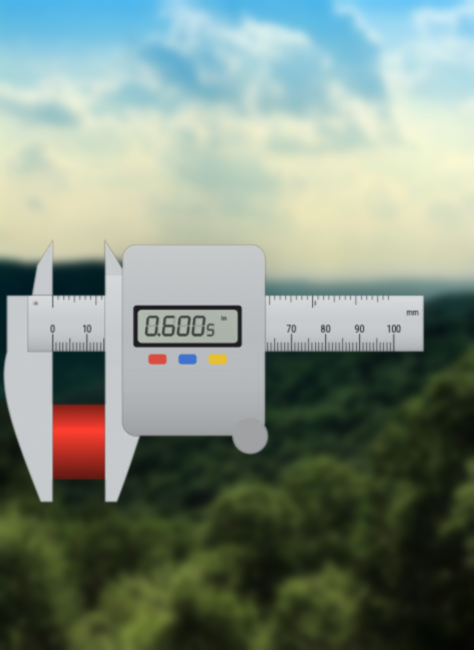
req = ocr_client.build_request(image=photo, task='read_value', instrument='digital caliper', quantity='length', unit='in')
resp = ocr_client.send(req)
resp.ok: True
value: 0.6005 in
